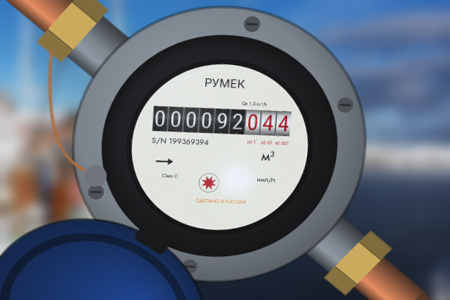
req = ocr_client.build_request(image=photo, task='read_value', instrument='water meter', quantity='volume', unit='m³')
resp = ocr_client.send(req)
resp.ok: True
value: 92.044 m³
